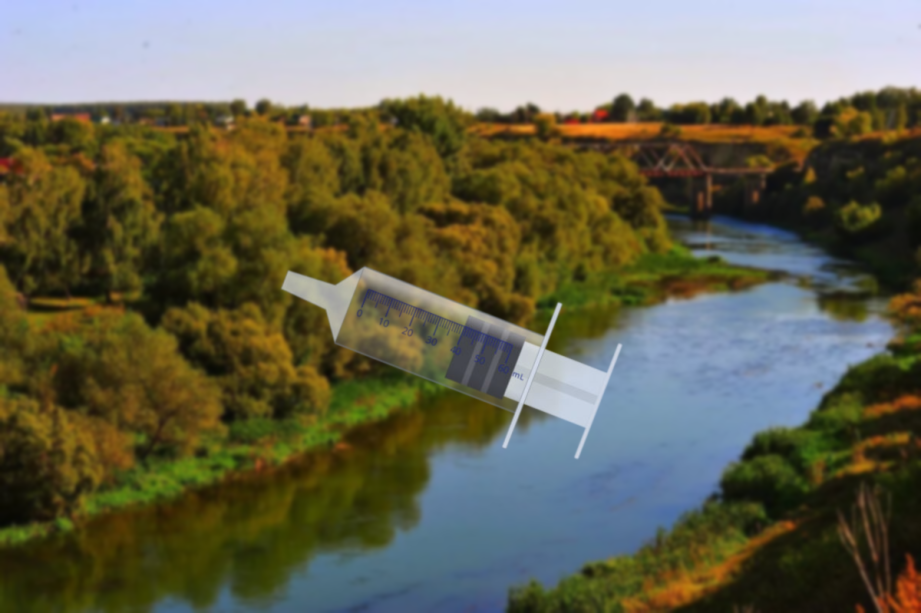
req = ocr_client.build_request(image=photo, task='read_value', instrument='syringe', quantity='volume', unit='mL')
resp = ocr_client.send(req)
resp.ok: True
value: 40 mL
